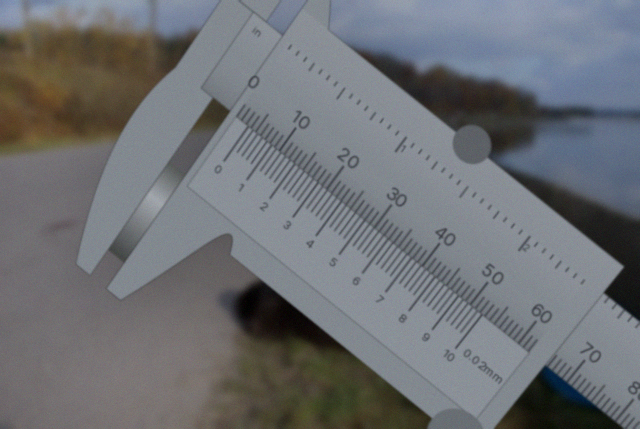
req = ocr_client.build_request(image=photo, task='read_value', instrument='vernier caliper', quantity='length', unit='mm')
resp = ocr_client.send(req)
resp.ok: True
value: 3.5 mm
